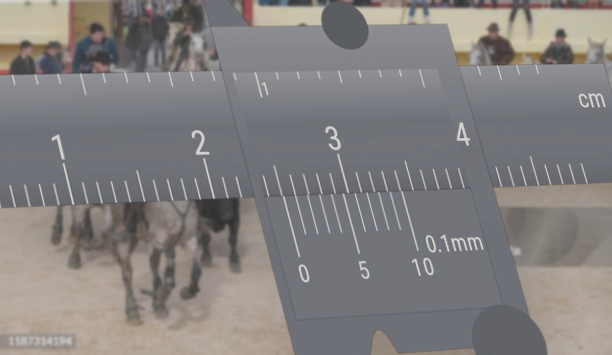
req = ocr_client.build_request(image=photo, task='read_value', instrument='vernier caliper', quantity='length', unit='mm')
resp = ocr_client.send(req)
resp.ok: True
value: 25.1 mm
